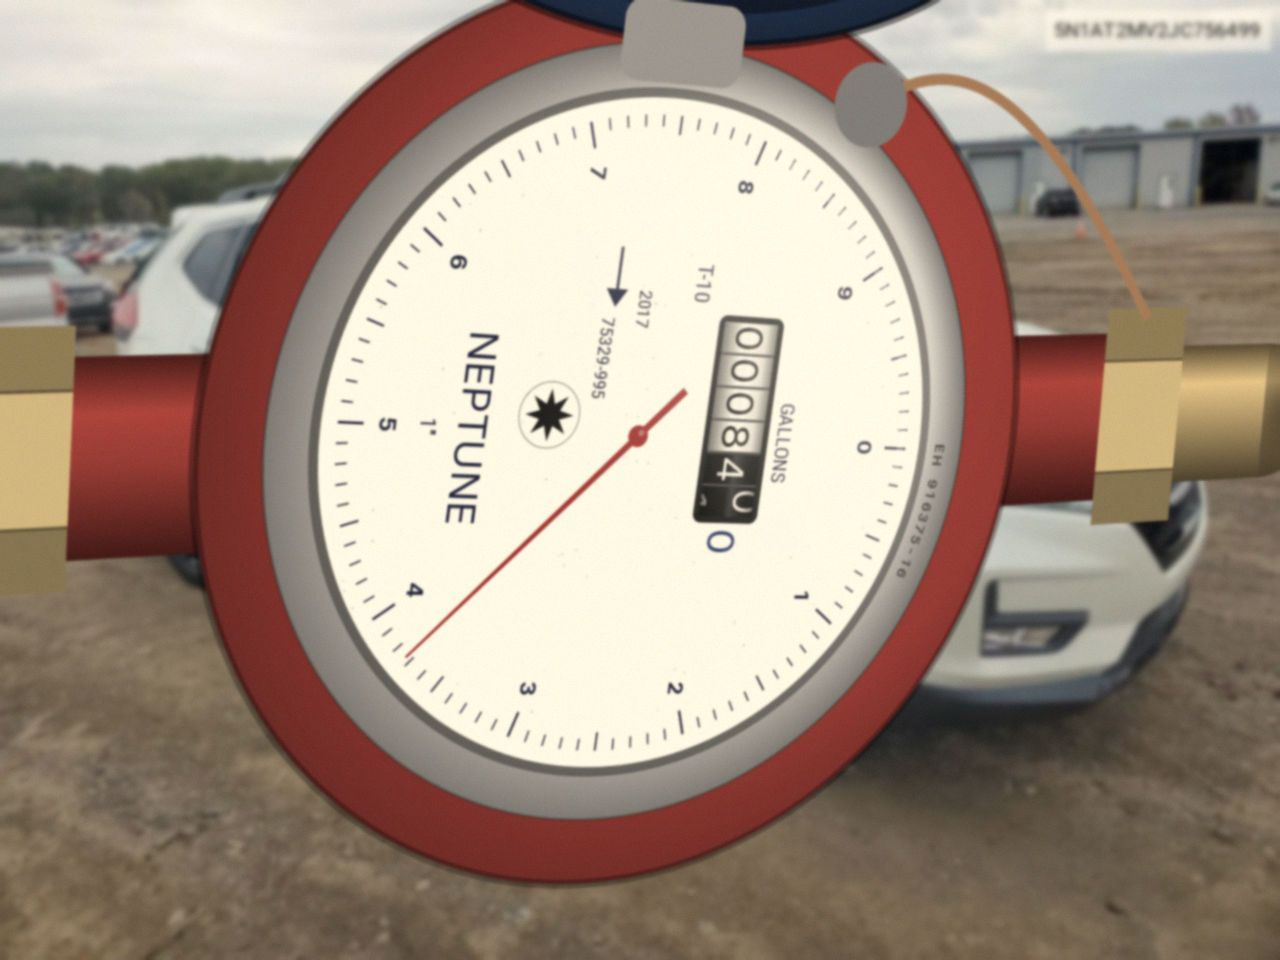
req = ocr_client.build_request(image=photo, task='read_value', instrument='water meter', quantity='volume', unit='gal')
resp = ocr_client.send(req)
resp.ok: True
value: 8403.7 gal
